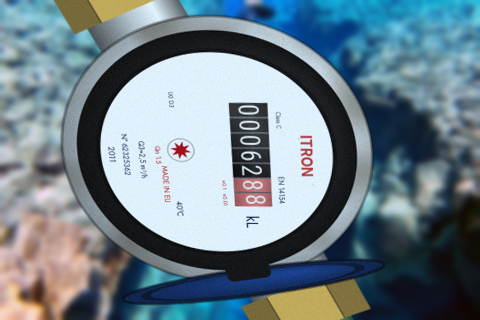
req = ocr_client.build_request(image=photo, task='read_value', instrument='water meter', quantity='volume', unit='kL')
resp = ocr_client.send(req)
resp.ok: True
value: 62.88 kL
